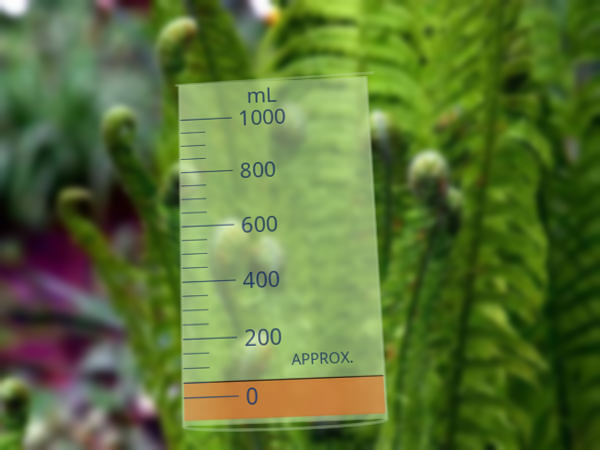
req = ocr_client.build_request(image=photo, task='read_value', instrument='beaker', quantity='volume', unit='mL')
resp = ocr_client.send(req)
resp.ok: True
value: 50 mL
